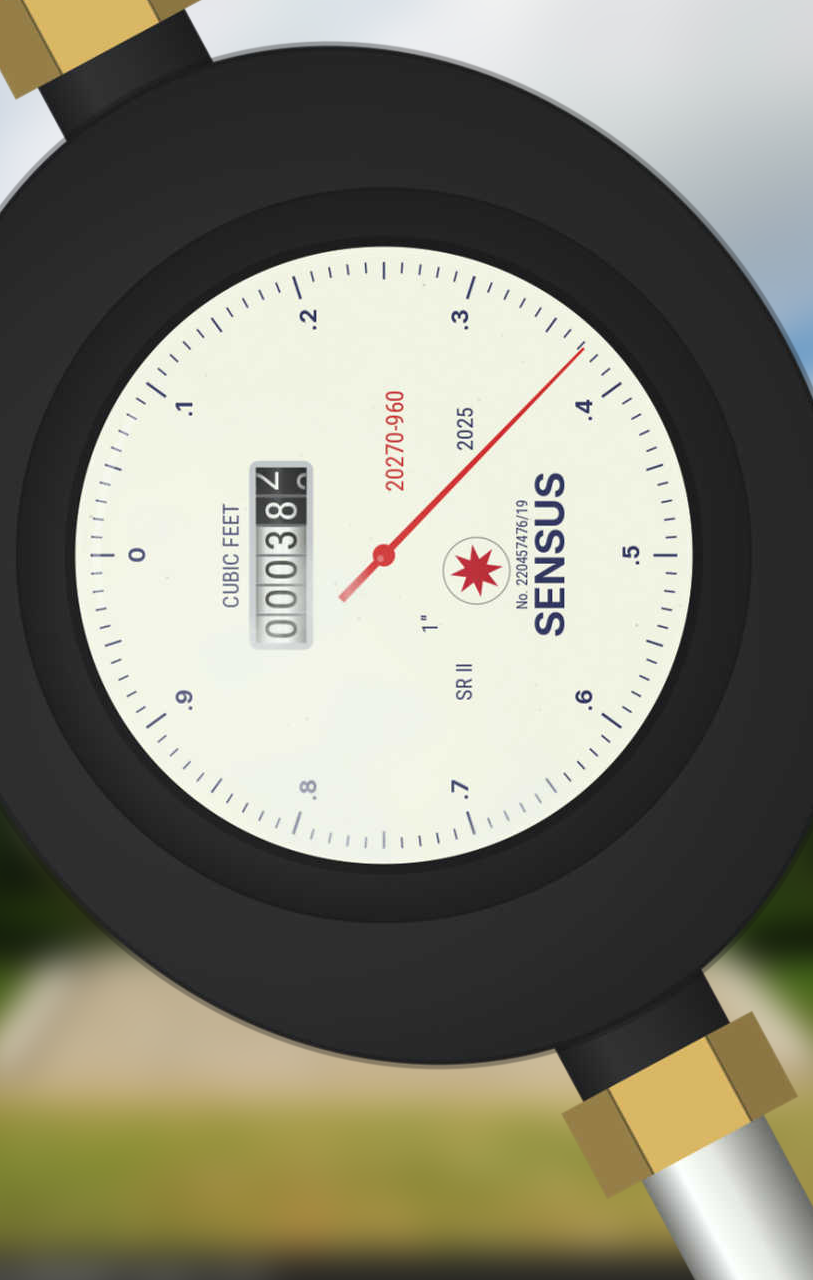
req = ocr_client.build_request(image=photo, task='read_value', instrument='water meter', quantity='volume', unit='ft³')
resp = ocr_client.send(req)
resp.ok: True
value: 382.37 ft³
